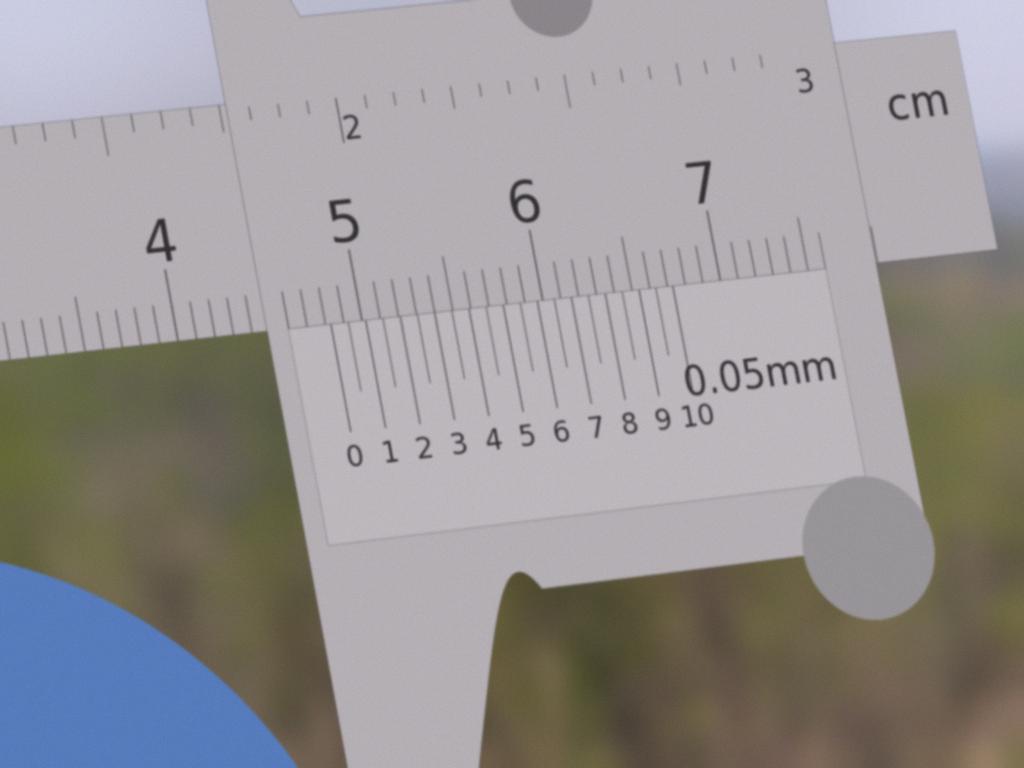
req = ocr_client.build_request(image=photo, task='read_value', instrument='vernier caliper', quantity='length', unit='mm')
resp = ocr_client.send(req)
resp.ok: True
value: 48.3 mm
